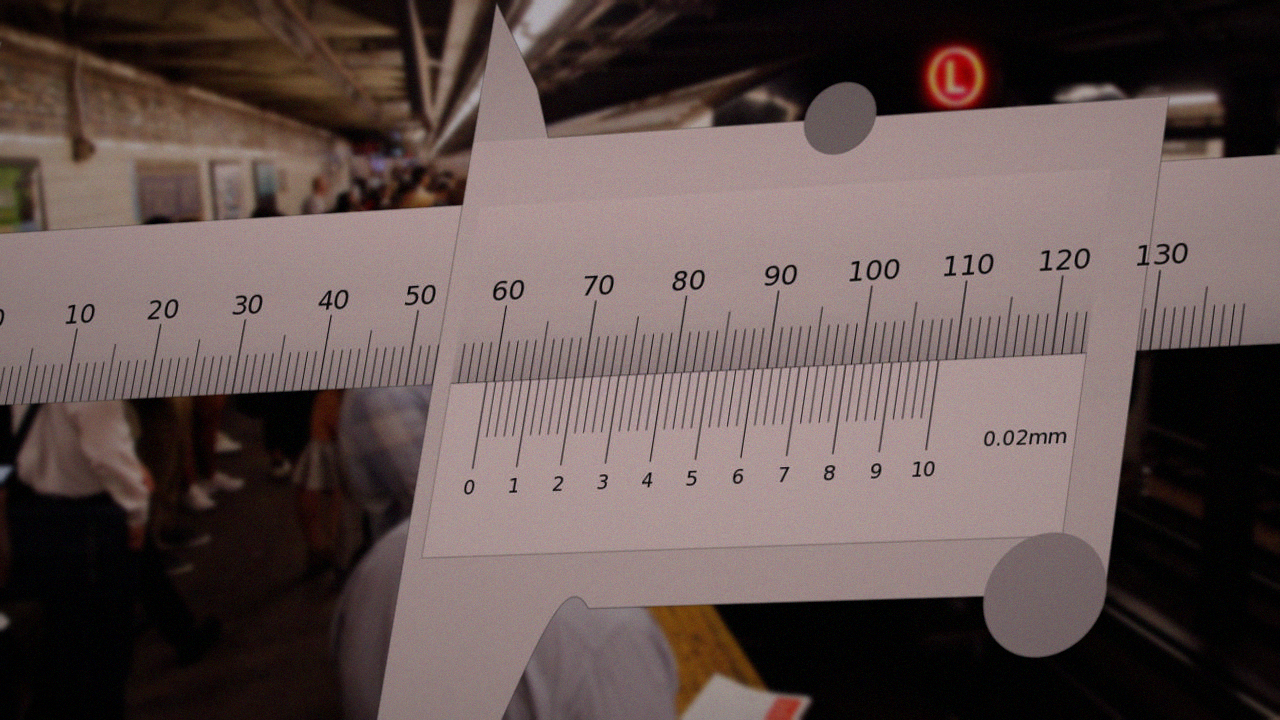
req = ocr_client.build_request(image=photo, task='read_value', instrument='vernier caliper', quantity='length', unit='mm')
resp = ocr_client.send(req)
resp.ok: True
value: 59.2 mm
